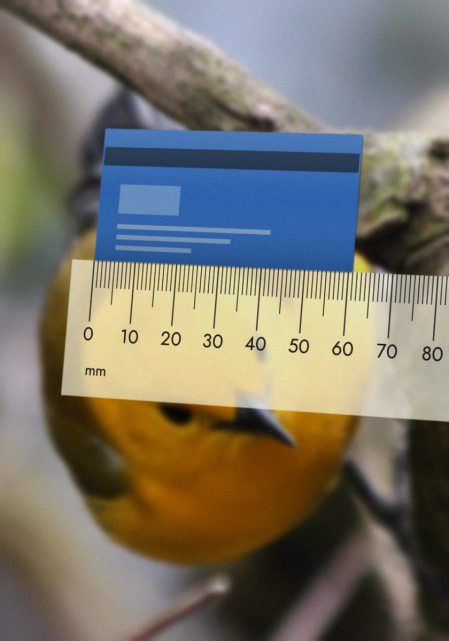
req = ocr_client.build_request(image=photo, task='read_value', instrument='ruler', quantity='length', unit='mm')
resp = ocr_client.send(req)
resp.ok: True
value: 61 mm
